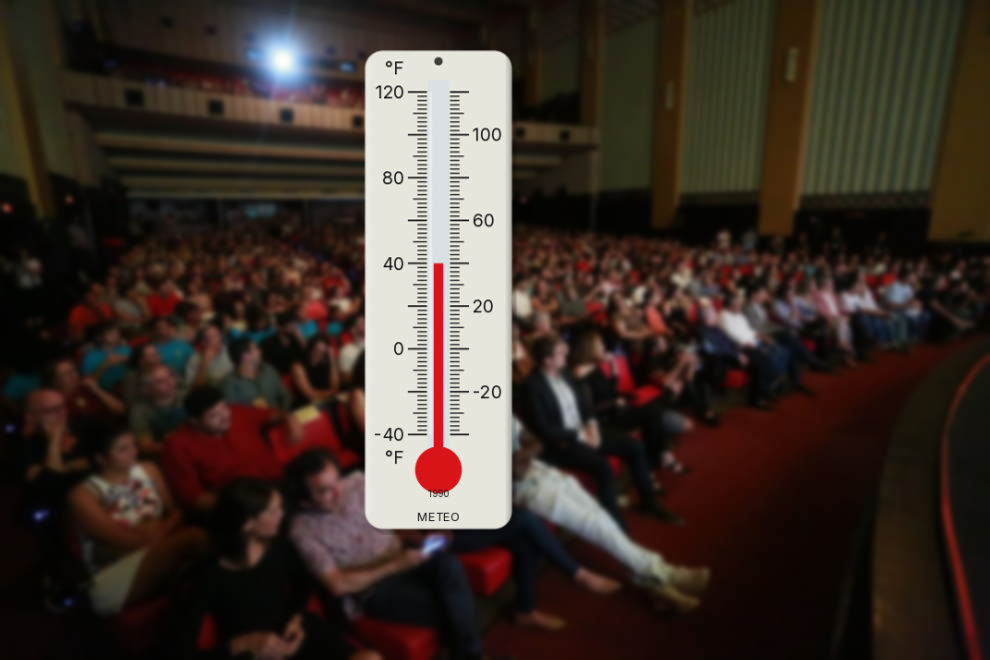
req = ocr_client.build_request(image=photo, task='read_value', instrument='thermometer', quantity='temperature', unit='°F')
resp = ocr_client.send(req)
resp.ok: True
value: 40 °F
